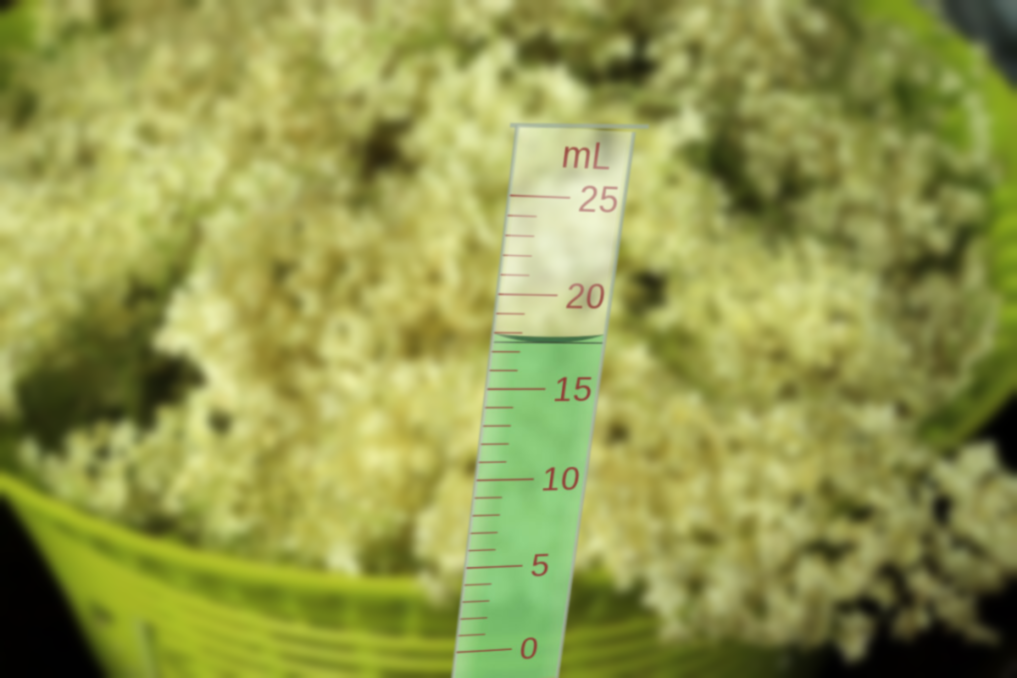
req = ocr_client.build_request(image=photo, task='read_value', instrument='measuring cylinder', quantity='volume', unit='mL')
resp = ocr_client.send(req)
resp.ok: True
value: 17.5 mL
